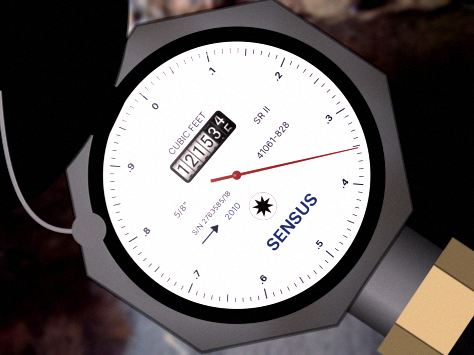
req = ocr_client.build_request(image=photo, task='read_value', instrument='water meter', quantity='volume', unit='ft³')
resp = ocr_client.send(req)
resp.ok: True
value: 121534.35 ft³
